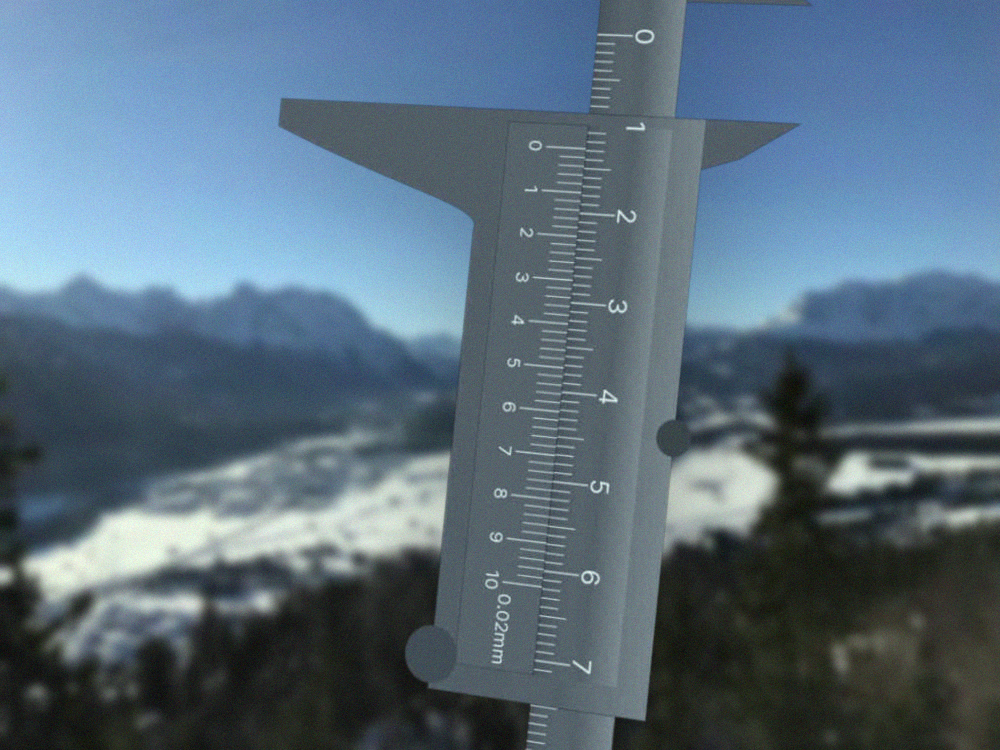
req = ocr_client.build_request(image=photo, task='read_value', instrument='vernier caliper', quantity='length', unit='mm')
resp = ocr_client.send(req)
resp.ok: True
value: 12.8 mm
